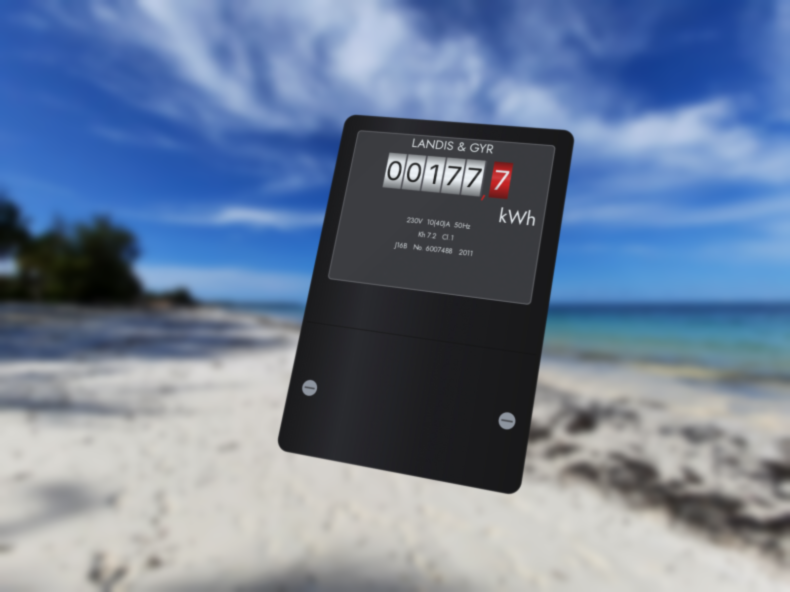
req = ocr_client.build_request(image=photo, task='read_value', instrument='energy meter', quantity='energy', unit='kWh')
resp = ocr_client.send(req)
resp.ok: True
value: 177.7 kWh
